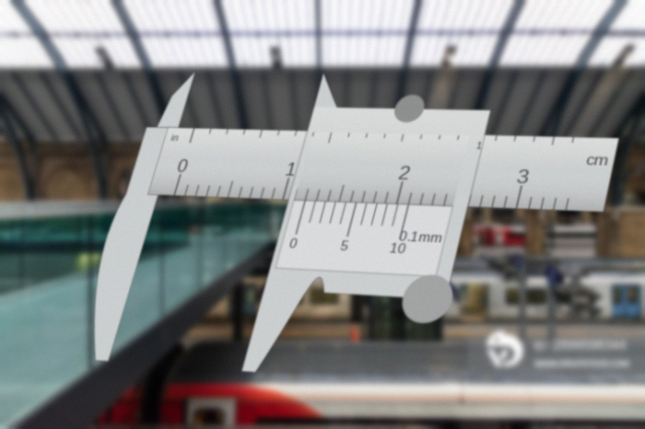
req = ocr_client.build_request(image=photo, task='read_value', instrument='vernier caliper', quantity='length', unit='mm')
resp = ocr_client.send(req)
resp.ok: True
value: 12.0 mm
